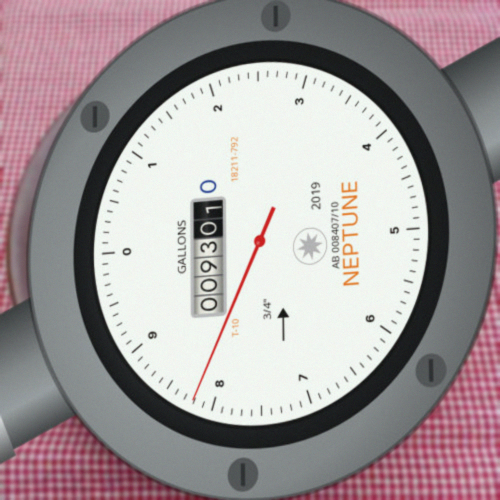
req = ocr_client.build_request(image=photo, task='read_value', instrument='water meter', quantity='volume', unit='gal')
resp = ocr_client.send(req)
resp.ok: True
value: 93008.2 gal
